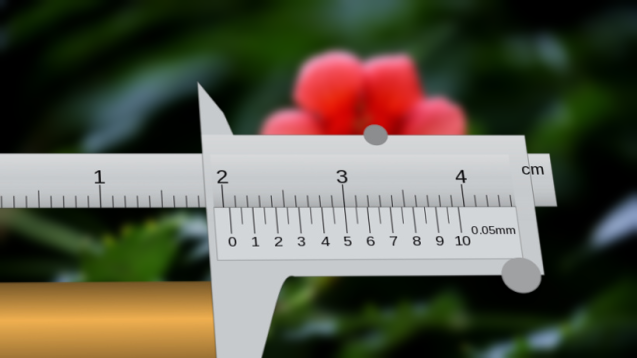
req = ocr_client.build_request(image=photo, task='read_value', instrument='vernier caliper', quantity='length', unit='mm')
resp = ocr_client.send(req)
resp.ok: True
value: 20.5 mm
